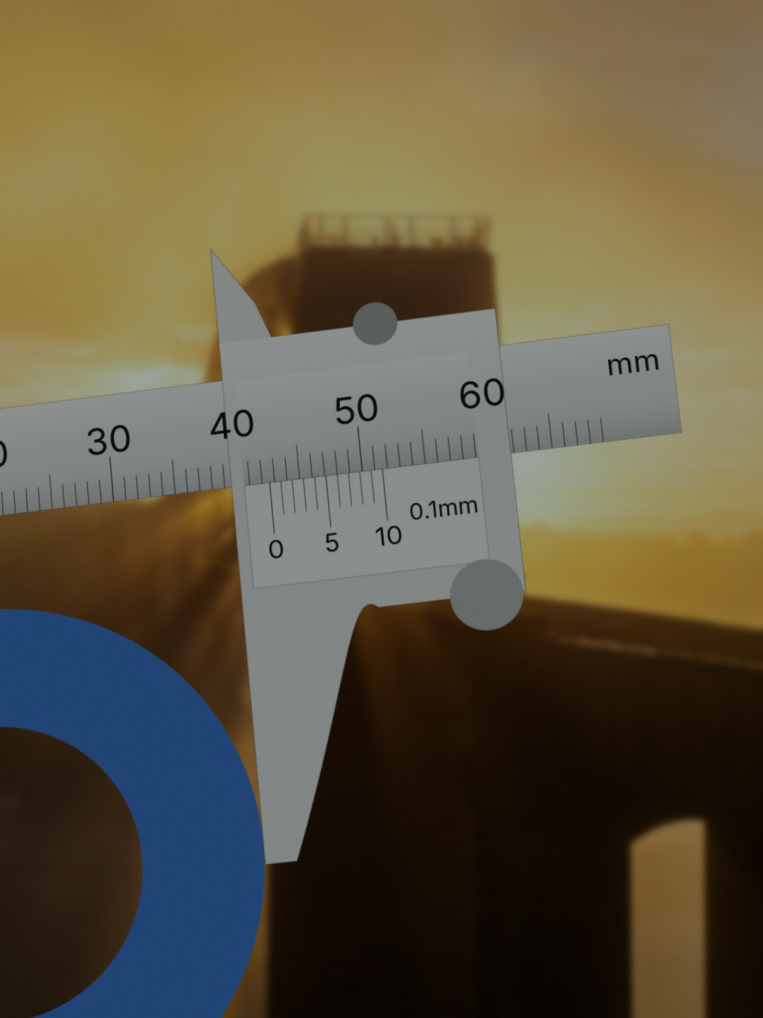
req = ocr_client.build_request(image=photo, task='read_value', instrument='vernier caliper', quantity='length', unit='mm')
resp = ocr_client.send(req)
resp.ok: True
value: 42.6 mm
